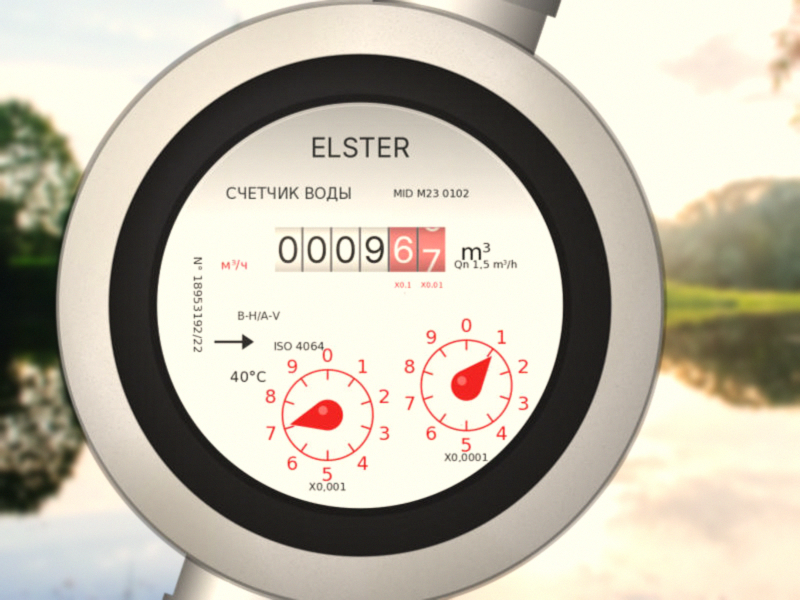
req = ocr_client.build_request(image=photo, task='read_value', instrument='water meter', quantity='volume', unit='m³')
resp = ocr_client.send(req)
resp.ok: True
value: 9.6671 m³
